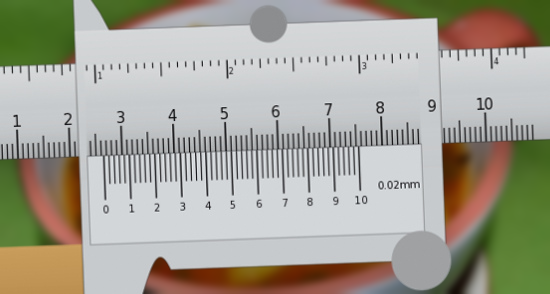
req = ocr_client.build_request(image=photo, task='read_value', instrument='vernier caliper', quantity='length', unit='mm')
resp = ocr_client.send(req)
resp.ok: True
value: 26.5 mm
